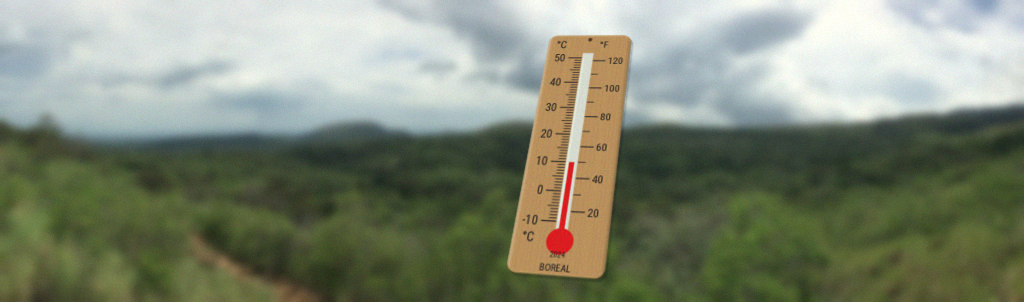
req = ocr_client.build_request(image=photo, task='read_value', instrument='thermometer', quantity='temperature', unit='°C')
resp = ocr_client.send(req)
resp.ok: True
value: 10 °C
